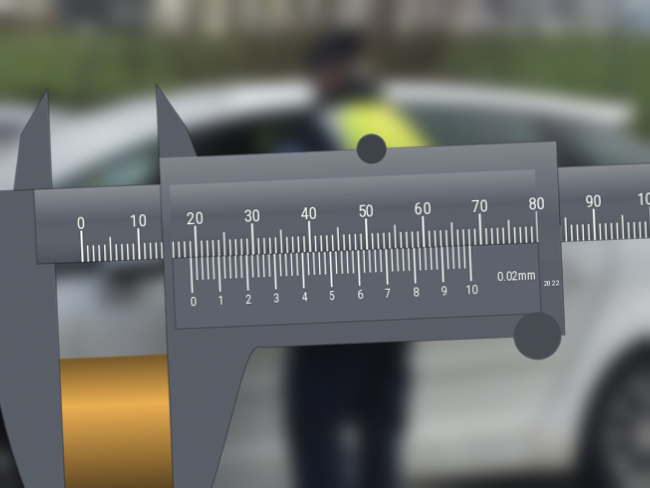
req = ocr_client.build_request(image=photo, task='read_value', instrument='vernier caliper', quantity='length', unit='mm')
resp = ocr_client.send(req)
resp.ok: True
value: 19.0 mm
